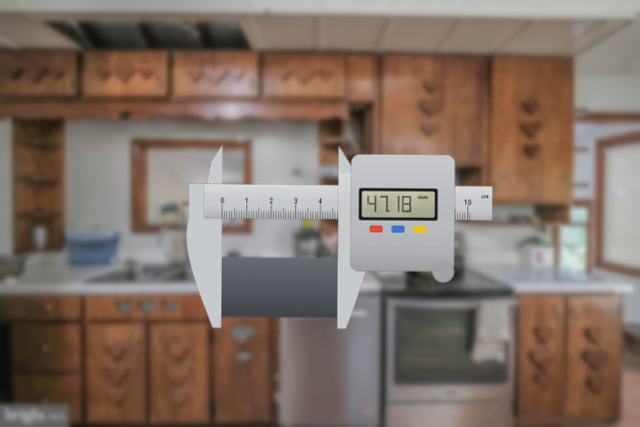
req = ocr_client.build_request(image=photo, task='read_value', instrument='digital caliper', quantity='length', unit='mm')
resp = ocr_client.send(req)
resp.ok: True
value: 47.18 mm
